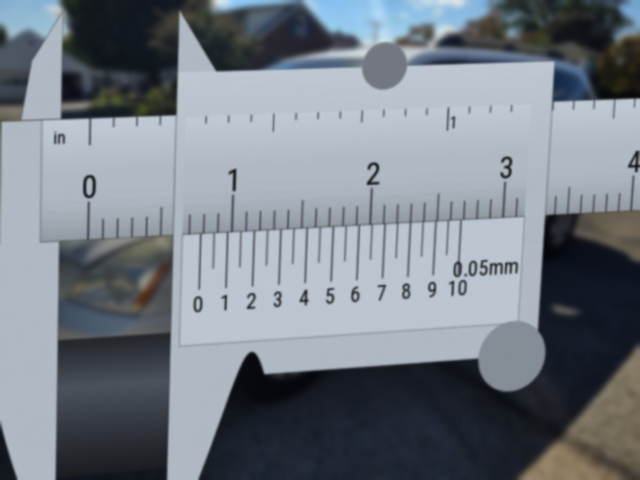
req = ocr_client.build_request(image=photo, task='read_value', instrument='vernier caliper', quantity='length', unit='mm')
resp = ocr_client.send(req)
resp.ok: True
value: 7.8 mm
